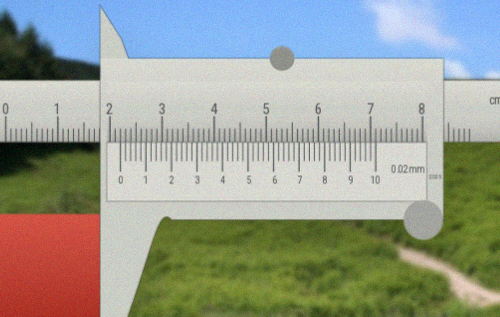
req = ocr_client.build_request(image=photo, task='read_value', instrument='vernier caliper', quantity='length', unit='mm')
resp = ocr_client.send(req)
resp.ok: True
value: 22.0 mm
